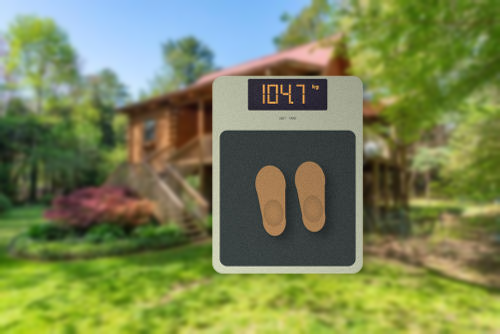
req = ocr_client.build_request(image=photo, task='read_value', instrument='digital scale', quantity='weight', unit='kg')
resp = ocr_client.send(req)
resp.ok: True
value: 104.7 kg
